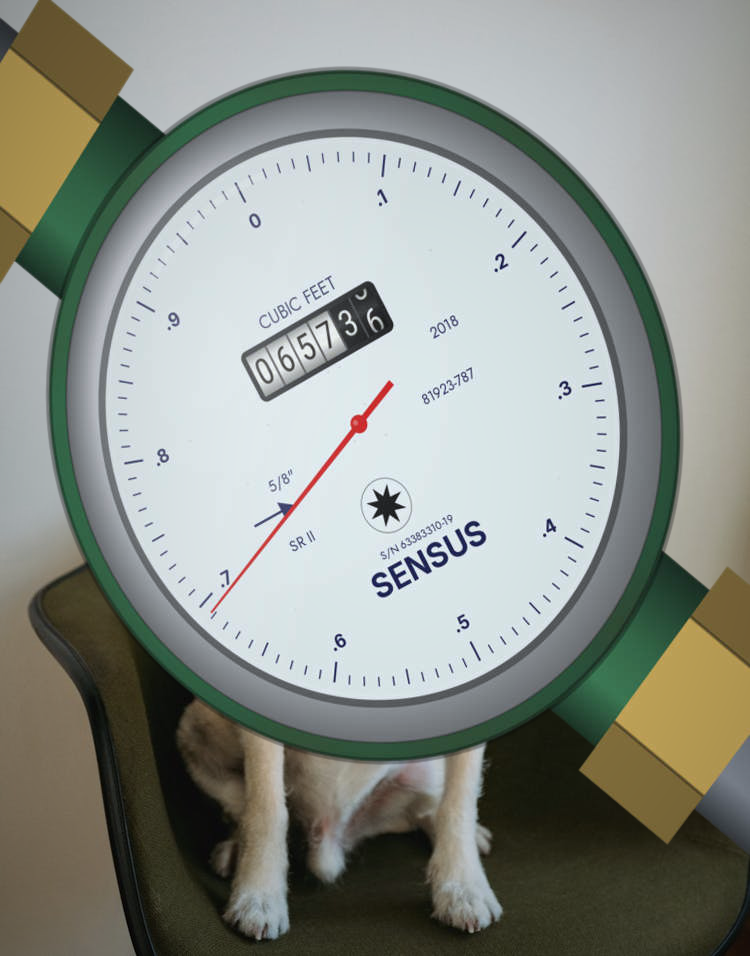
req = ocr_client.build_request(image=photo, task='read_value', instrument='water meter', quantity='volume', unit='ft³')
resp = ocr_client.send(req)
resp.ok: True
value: 65735.69 ft³
